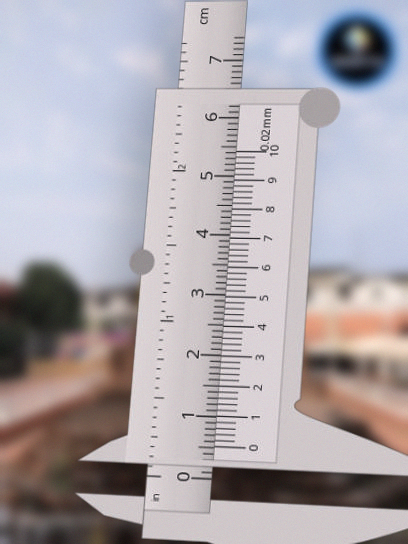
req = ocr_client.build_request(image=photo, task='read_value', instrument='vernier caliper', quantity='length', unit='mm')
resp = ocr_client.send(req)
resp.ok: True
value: 5.2 mm
